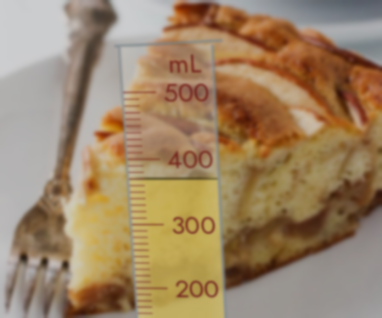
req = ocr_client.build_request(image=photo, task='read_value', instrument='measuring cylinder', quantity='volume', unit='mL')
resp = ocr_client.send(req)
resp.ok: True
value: 370 mL
